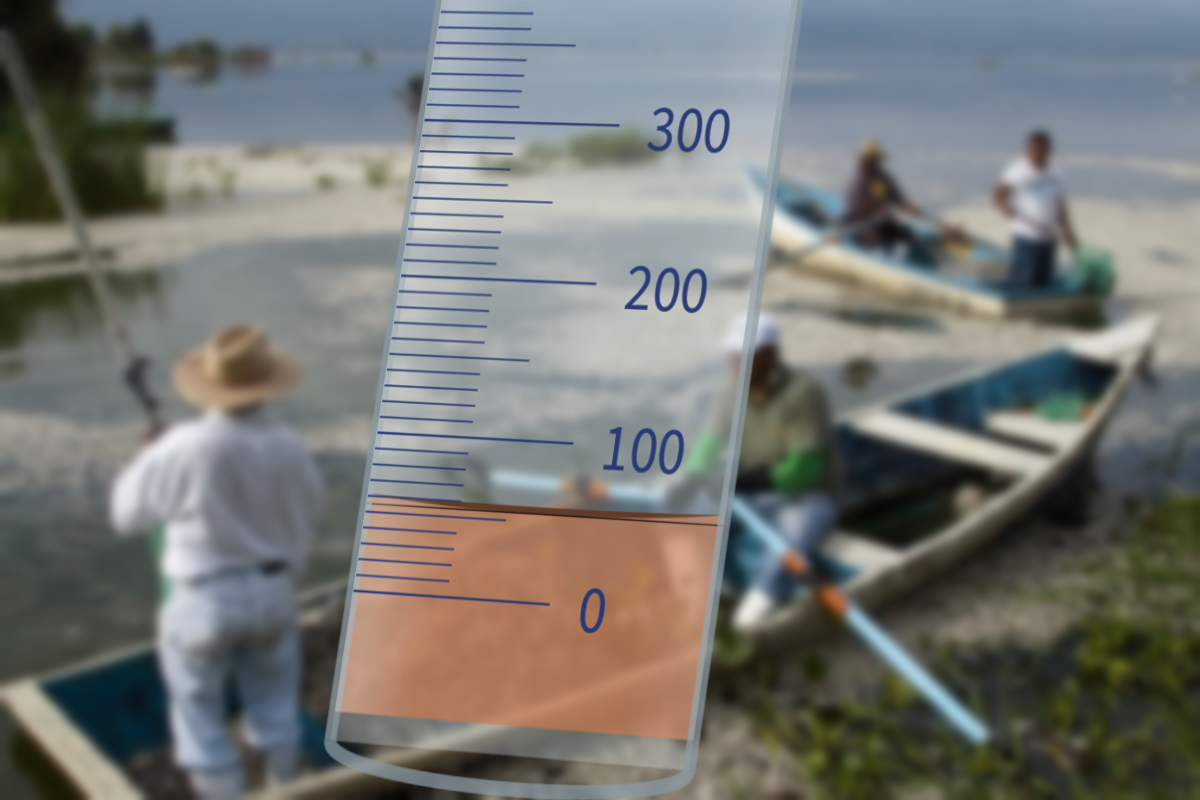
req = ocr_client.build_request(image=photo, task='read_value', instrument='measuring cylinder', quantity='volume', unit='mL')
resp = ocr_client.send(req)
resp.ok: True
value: 55 mL
